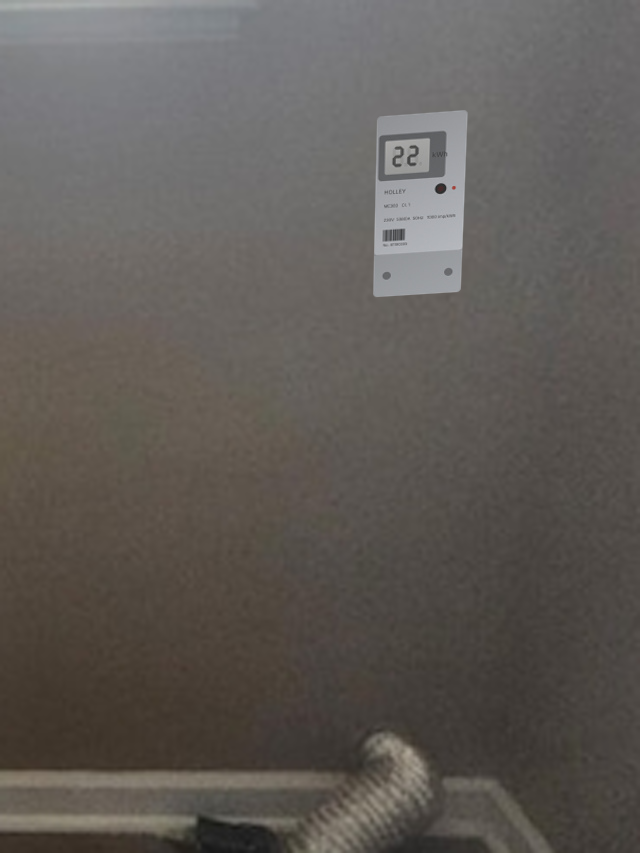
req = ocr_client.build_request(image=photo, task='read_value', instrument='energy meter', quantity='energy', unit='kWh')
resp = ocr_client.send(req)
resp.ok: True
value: 22 kWh
